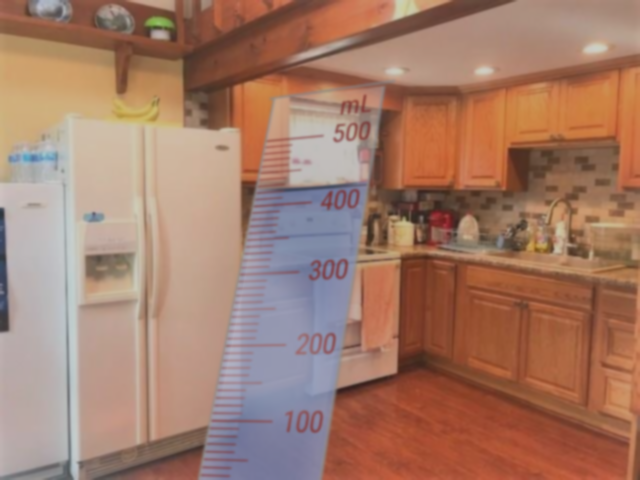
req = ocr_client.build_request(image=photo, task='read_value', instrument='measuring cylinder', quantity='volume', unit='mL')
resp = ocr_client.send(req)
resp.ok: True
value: 420 mL
